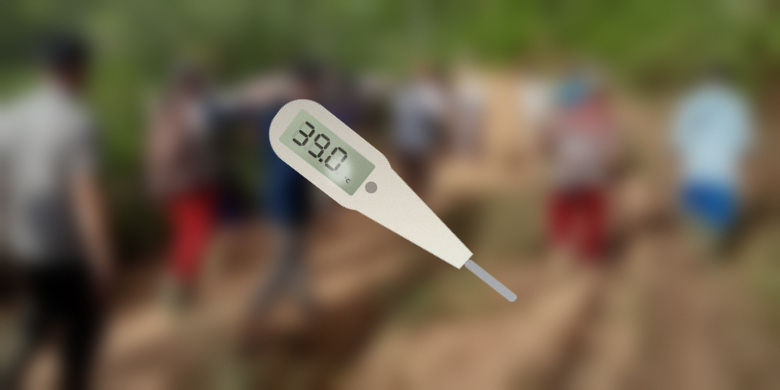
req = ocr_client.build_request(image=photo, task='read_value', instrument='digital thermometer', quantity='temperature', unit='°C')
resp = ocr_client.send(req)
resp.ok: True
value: 39.0 °C
